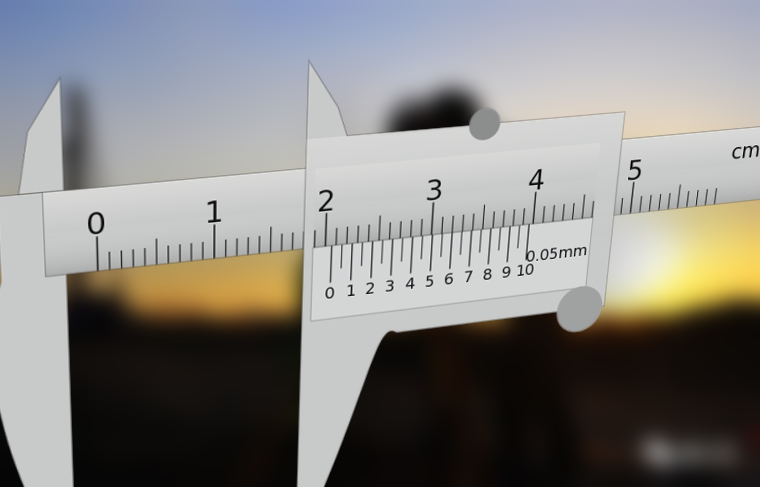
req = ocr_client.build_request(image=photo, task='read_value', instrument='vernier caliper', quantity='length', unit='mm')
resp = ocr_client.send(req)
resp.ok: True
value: 20.6 mm
